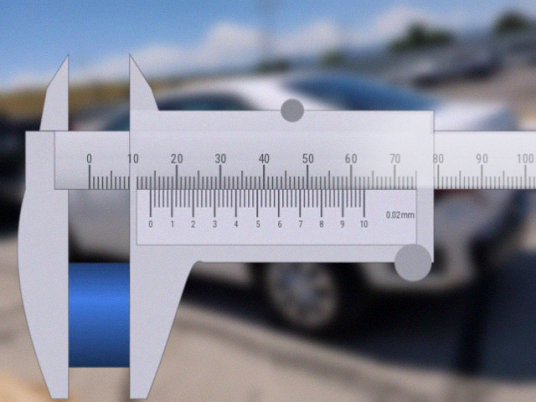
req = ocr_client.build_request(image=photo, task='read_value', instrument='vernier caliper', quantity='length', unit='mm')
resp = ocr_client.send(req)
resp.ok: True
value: 14.0 mm
